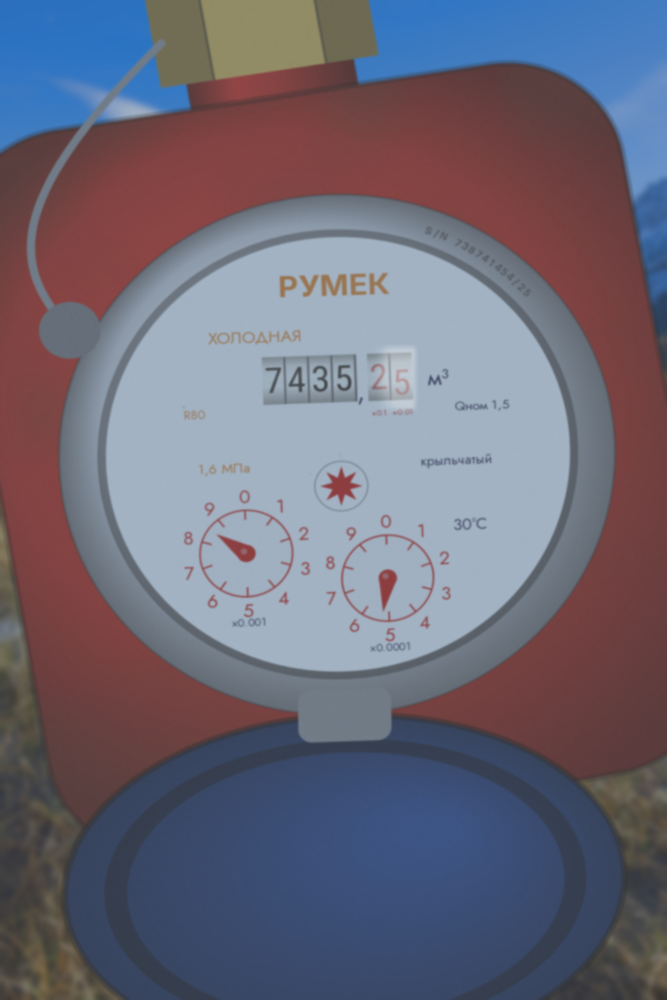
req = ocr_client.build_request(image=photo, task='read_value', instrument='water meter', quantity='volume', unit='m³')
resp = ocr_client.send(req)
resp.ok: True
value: 7435.2485 m³
